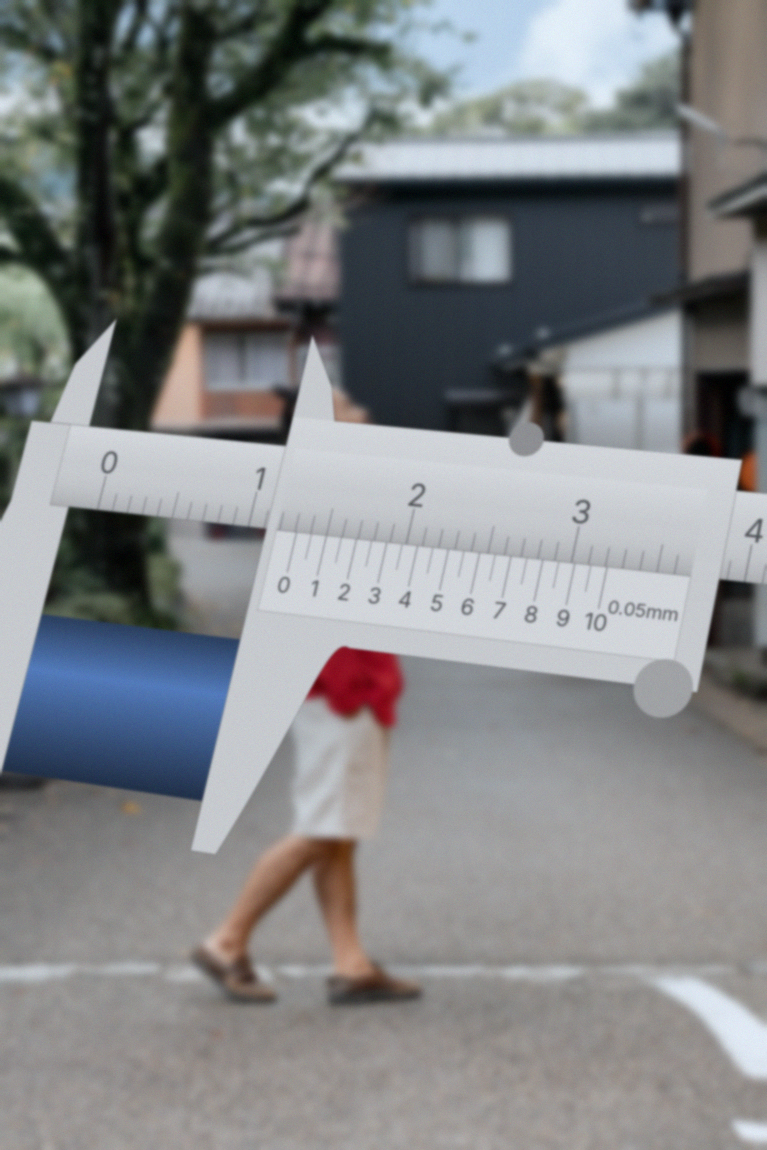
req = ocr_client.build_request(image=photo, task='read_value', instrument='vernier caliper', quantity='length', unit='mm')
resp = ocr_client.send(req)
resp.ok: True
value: 13.1 mm
